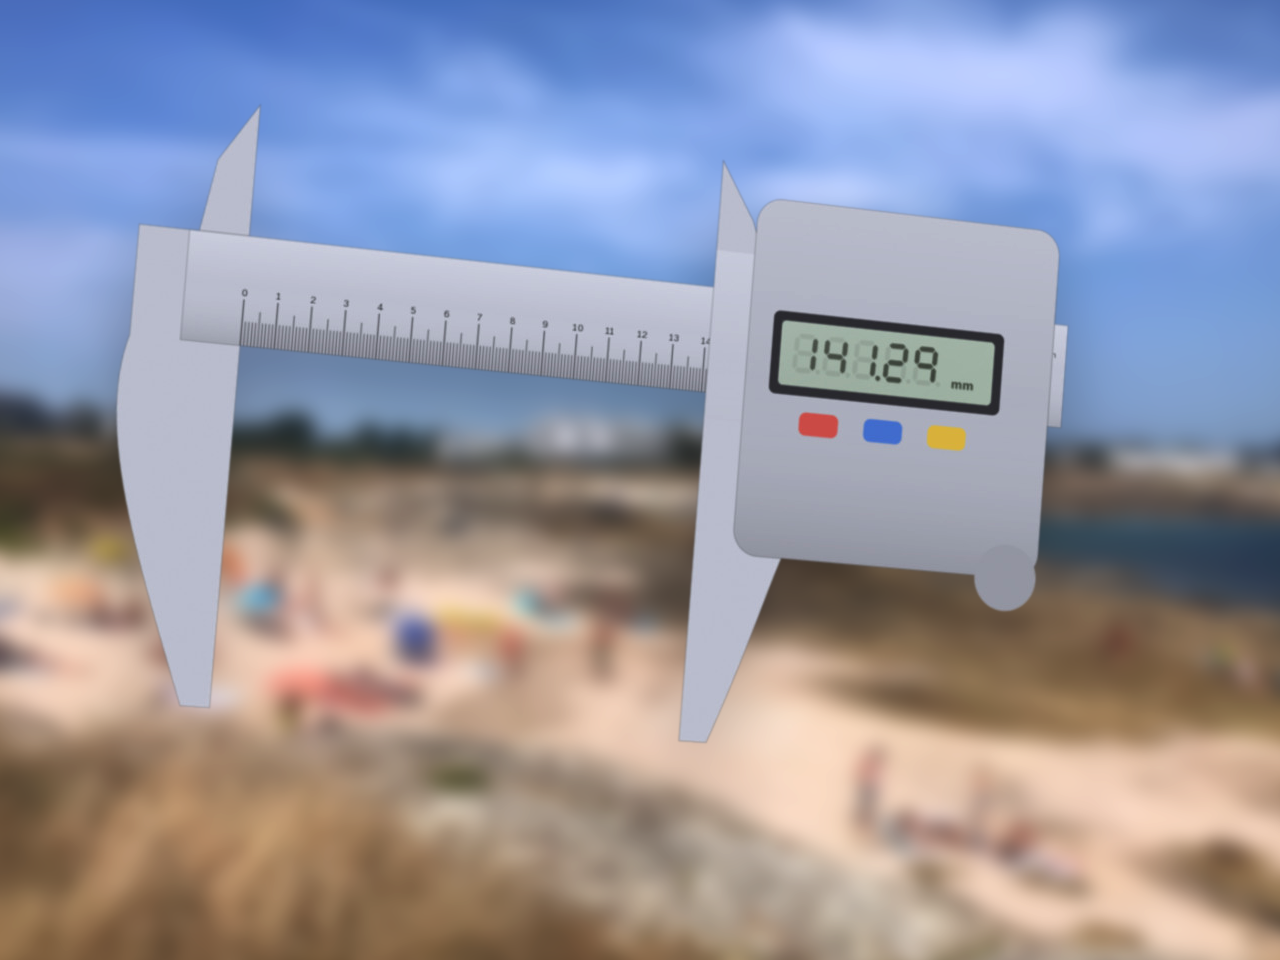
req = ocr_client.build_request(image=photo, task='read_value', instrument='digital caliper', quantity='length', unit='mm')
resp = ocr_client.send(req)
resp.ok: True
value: 141.29 mm
